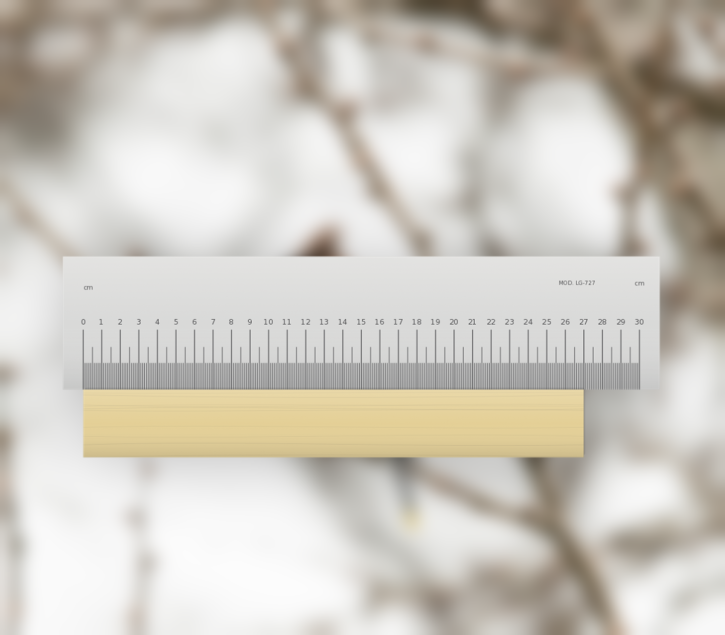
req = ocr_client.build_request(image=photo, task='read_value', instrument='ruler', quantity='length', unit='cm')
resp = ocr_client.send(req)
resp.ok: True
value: 27 cm
